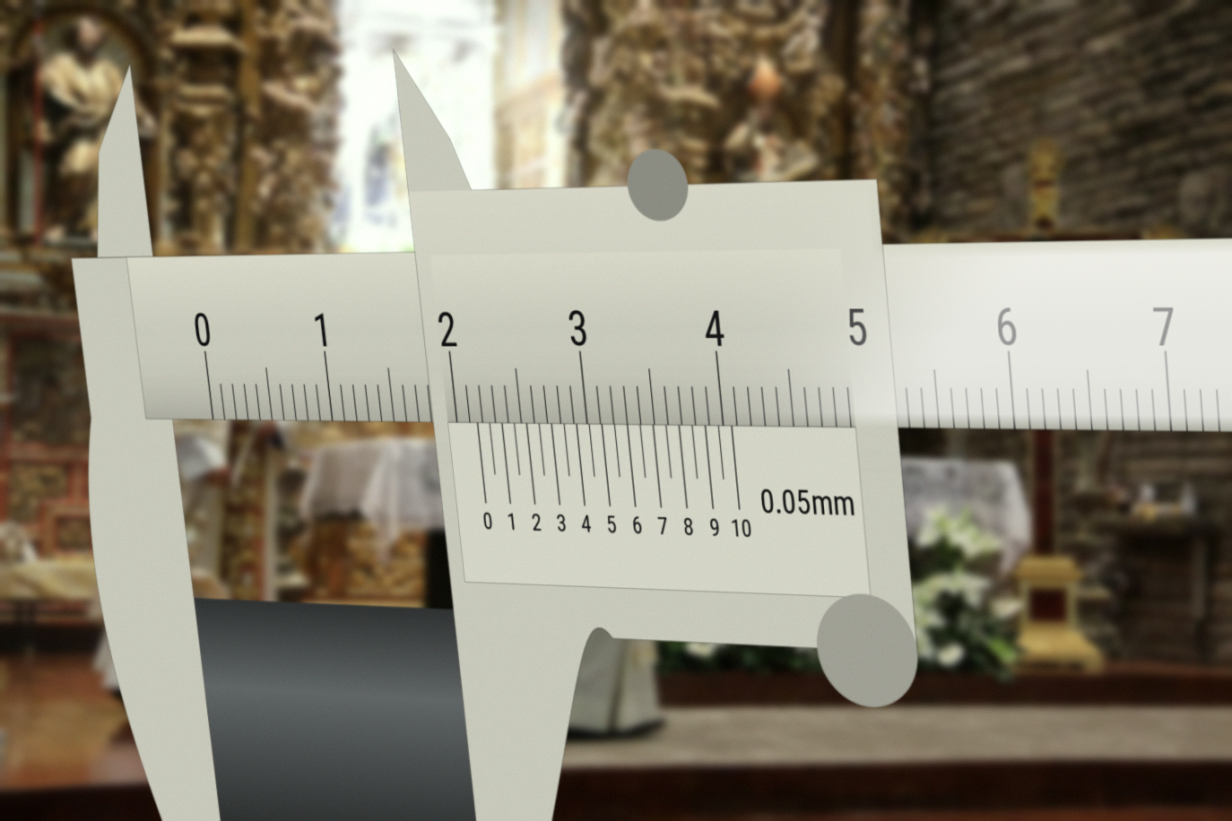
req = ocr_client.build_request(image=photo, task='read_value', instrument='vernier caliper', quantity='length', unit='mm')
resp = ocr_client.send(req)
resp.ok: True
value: 21.6 mm
